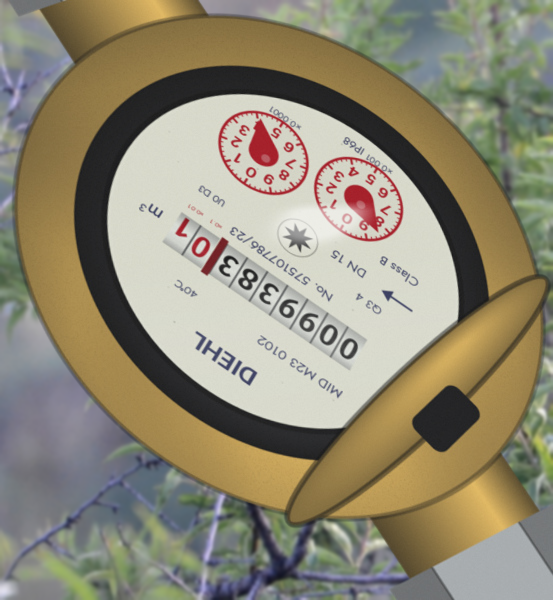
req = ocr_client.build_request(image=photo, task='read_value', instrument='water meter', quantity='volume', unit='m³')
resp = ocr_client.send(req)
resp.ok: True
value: 99383.0084 m³
